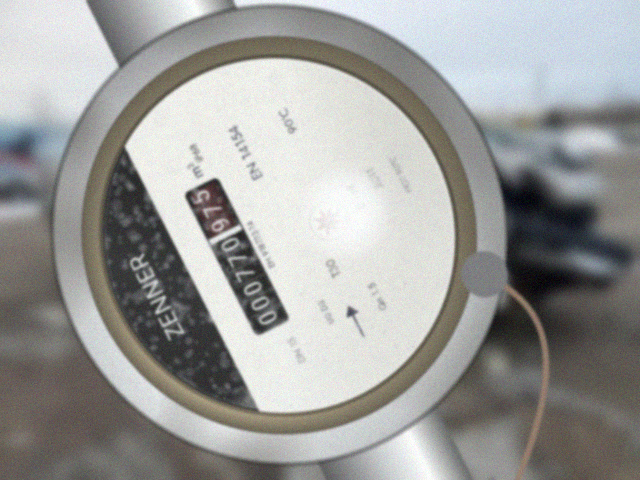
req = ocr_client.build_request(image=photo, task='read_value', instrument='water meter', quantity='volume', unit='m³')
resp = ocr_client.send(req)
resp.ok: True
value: 770.975 m³
